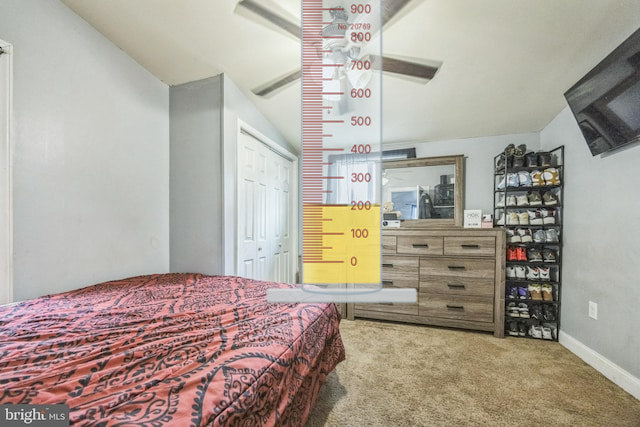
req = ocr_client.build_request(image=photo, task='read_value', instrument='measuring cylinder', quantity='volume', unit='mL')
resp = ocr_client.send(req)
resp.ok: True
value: 200 mL
